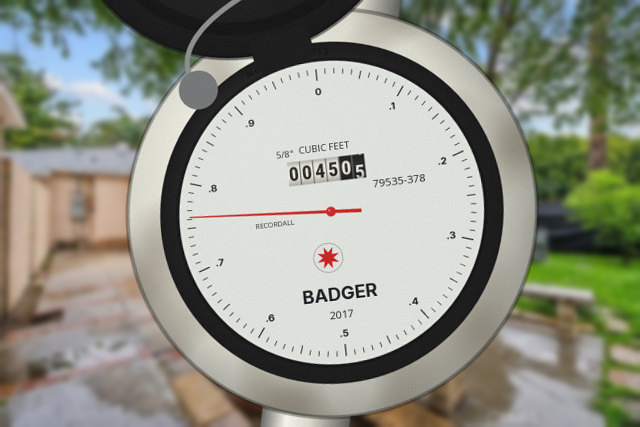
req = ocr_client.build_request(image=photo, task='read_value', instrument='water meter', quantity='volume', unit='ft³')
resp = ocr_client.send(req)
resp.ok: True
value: 4504.76 ft³
